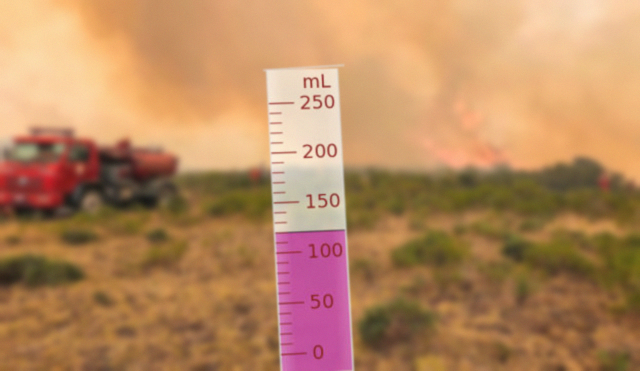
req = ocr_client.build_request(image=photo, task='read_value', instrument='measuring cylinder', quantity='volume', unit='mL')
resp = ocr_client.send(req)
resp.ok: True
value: 120 mL
